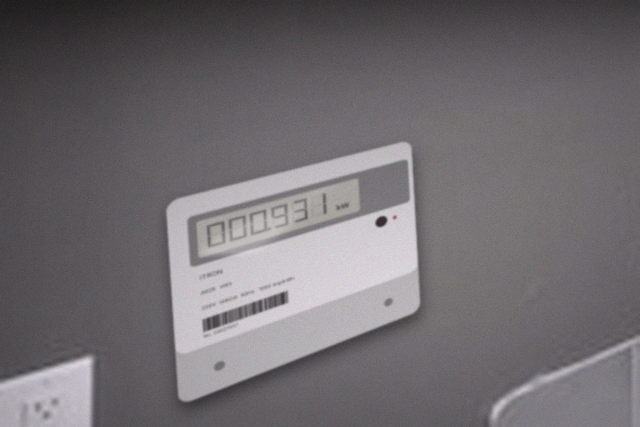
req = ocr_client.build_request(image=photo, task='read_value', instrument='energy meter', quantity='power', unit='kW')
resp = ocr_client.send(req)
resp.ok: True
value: 0.931 kW
